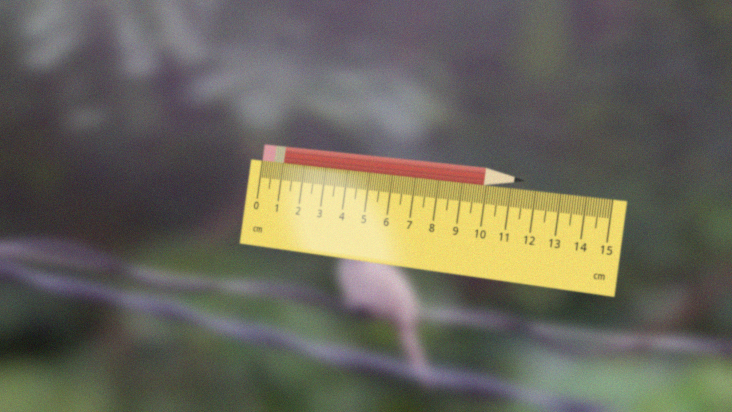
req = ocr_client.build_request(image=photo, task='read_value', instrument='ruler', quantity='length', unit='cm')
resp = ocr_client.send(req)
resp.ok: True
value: 11.5 cm
